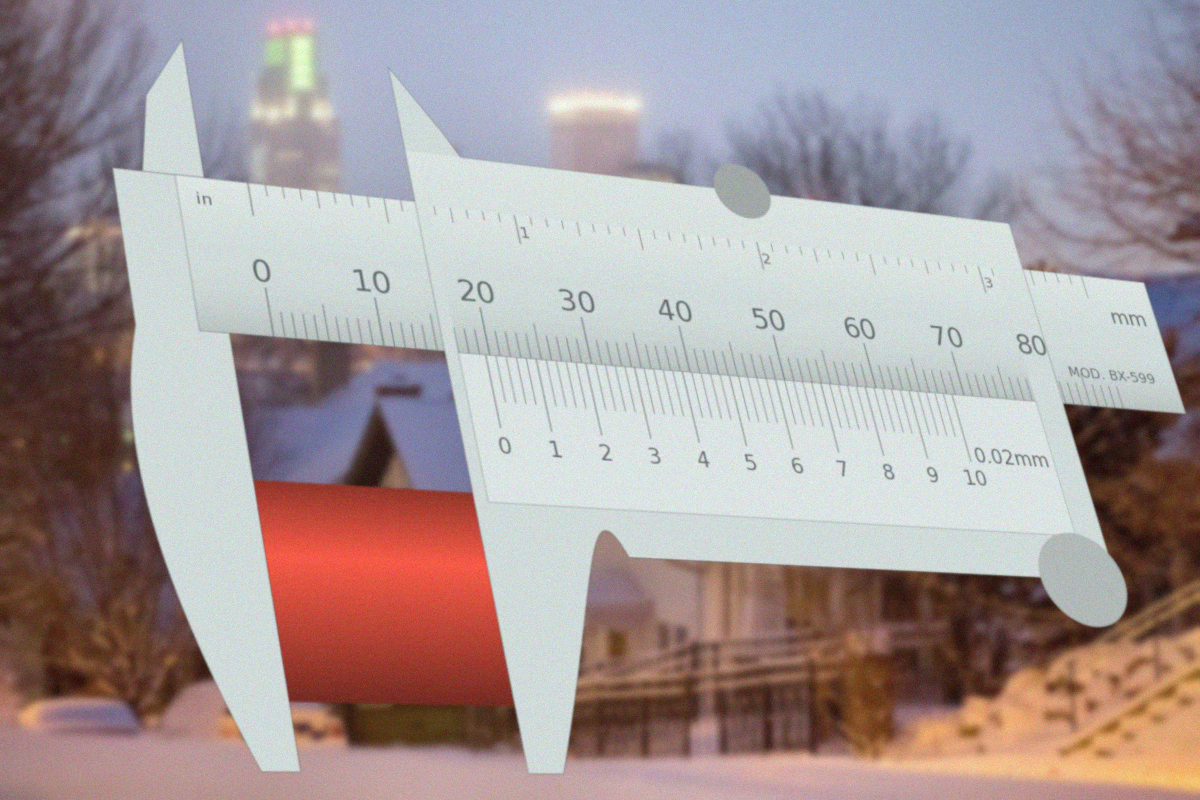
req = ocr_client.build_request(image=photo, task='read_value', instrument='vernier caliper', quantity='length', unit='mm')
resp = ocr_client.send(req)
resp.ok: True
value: 19.6 mm
